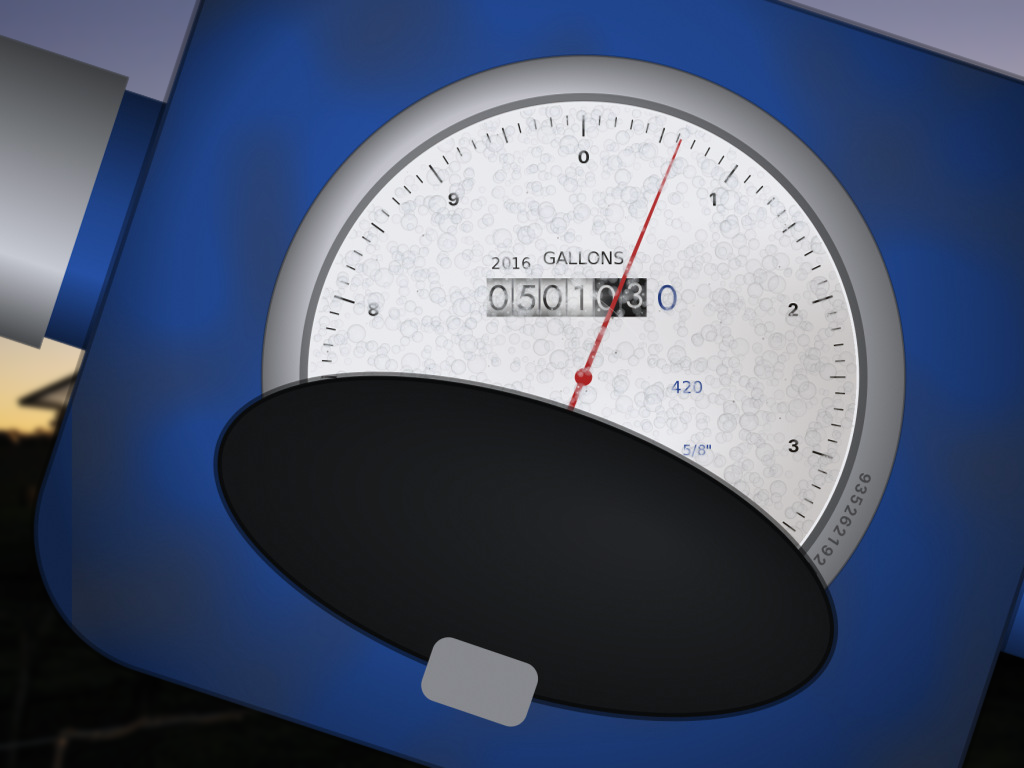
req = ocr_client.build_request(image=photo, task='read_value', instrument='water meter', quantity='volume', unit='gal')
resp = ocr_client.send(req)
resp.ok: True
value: 501030.6 gal
